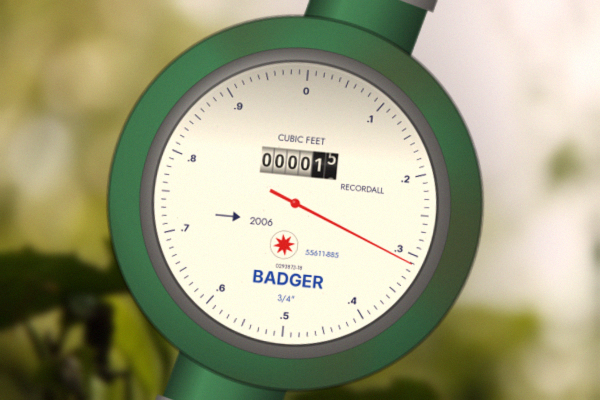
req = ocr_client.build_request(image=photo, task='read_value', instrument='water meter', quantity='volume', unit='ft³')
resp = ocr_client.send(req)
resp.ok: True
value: 15.31 ft³
